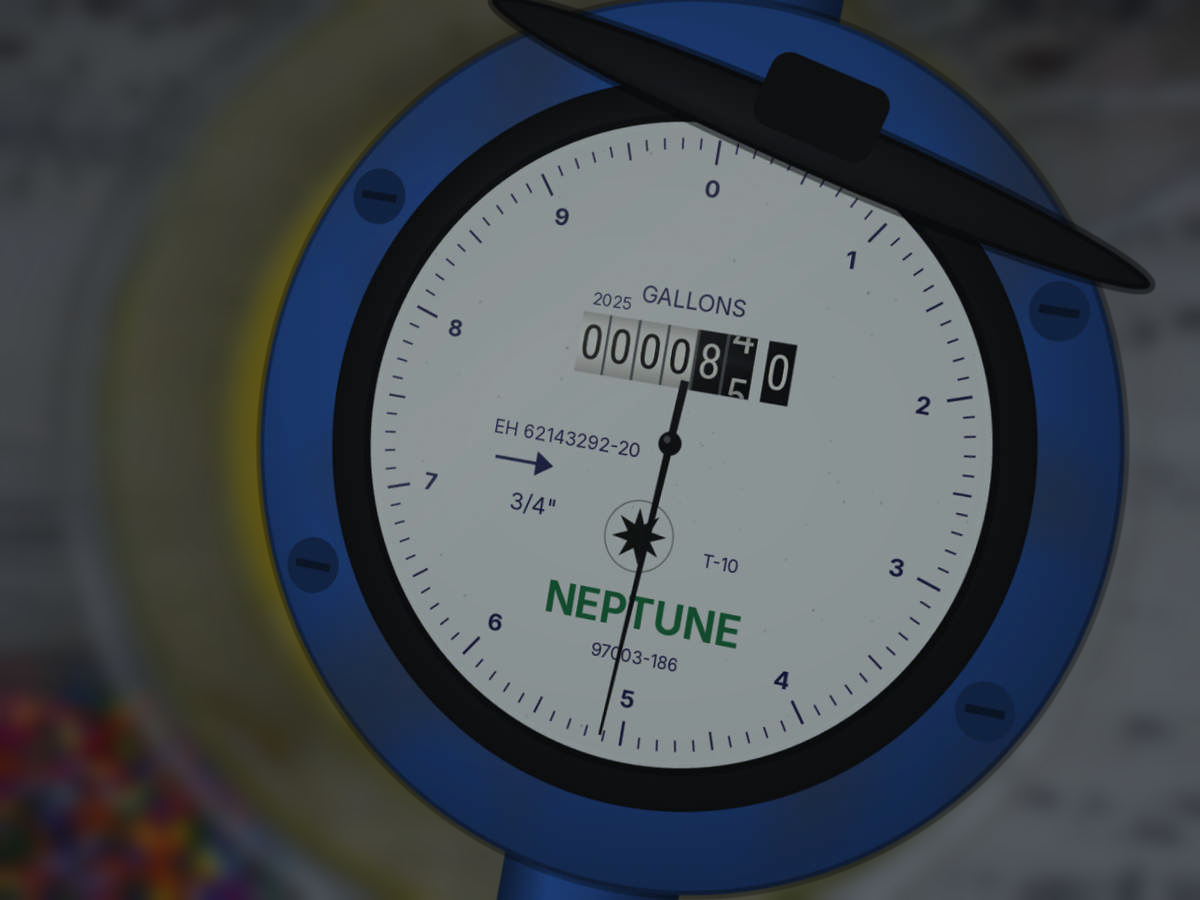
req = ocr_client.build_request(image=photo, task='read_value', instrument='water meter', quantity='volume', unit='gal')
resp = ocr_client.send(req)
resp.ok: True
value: 845.1 gal
